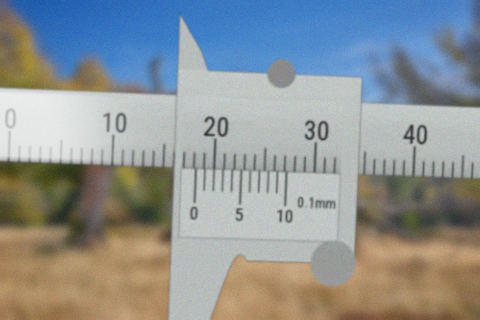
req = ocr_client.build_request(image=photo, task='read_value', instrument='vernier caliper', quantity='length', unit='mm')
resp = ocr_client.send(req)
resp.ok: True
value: 18.2 mm
